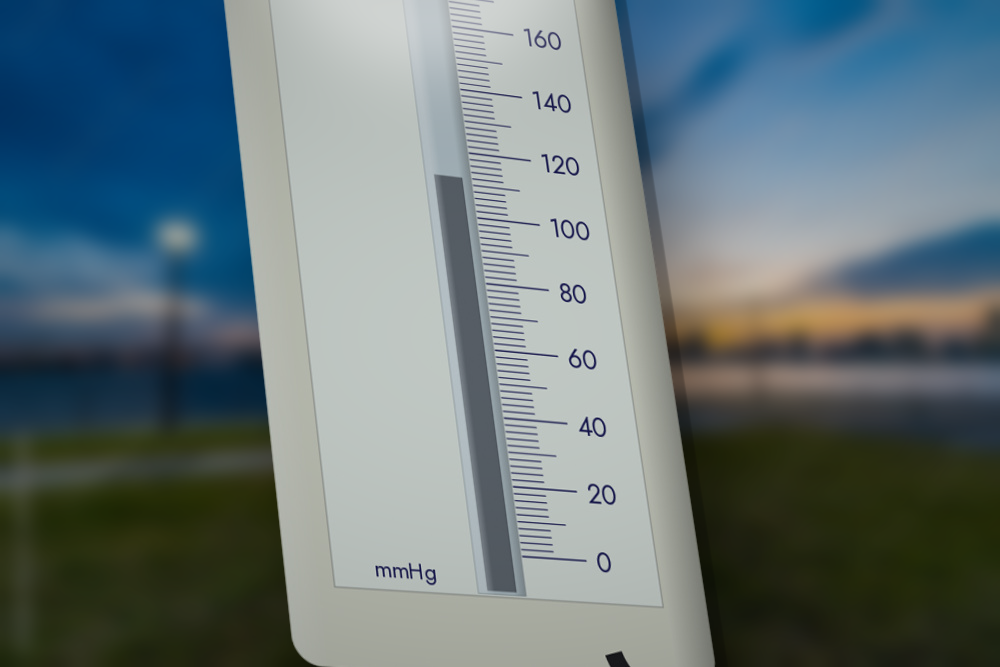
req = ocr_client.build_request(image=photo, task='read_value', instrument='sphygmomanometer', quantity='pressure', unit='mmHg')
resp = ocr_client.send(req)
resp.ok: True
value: 112 mmHg
